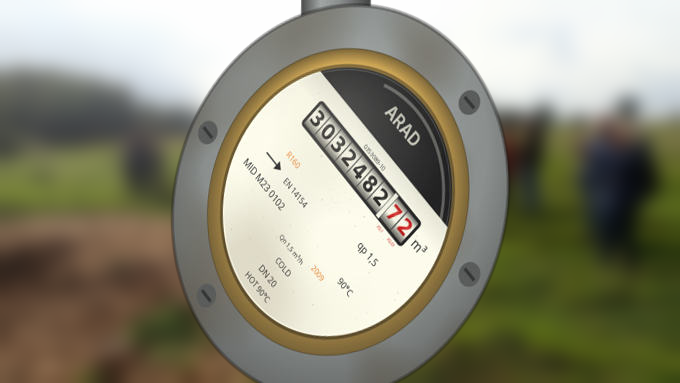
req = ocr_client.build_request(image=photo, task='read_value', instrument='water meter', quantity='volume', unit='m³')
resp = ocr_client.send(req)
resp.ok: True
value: 3032482.72 m³
